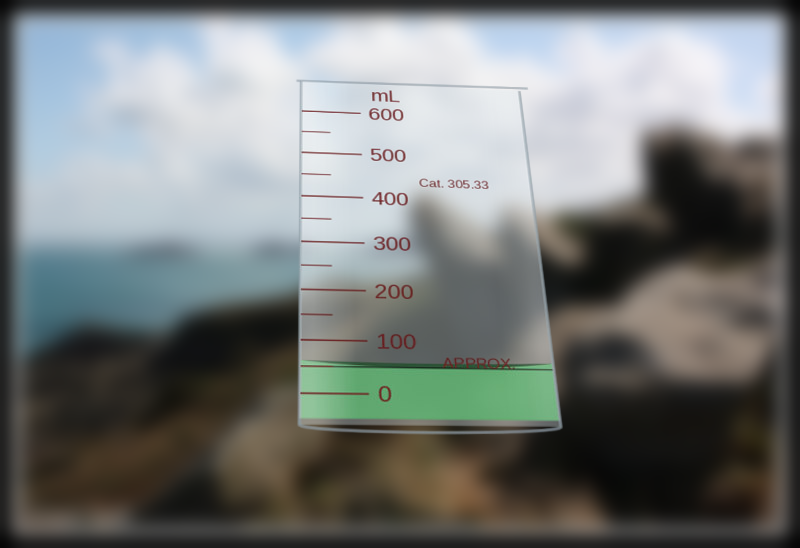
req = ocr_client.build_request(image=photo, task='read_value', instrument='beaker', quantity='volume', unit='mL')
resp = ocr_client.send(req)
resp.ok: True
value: 50 mL
